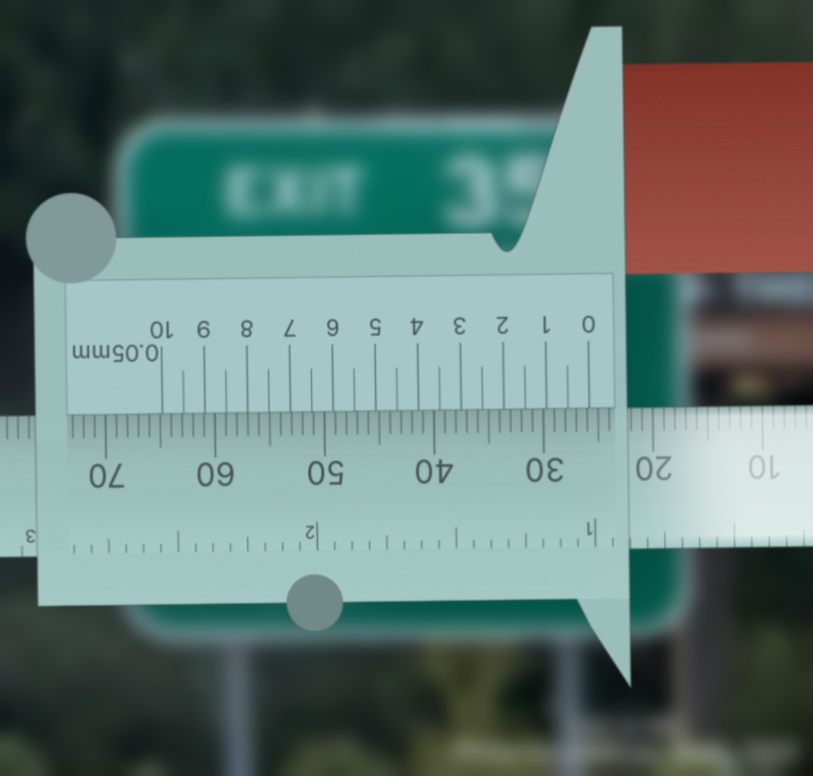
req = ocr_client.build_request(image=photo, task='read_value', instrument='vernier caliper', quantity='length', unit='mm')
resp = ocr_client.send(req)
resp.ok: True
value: 25.8 mm
